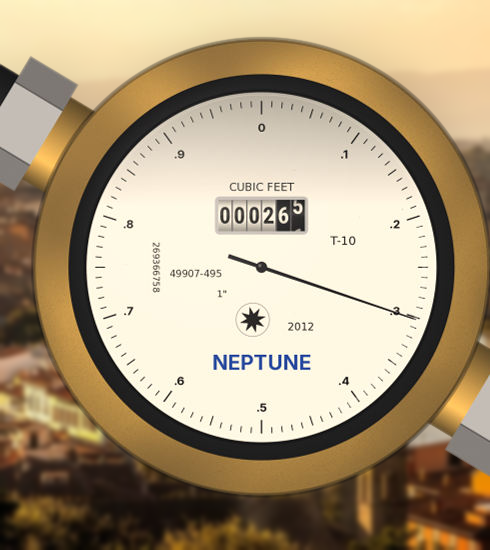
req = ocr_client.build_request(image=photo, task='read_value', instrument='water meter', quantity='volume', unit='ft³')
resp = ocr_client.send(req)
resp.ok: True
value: 265.30 ft³
